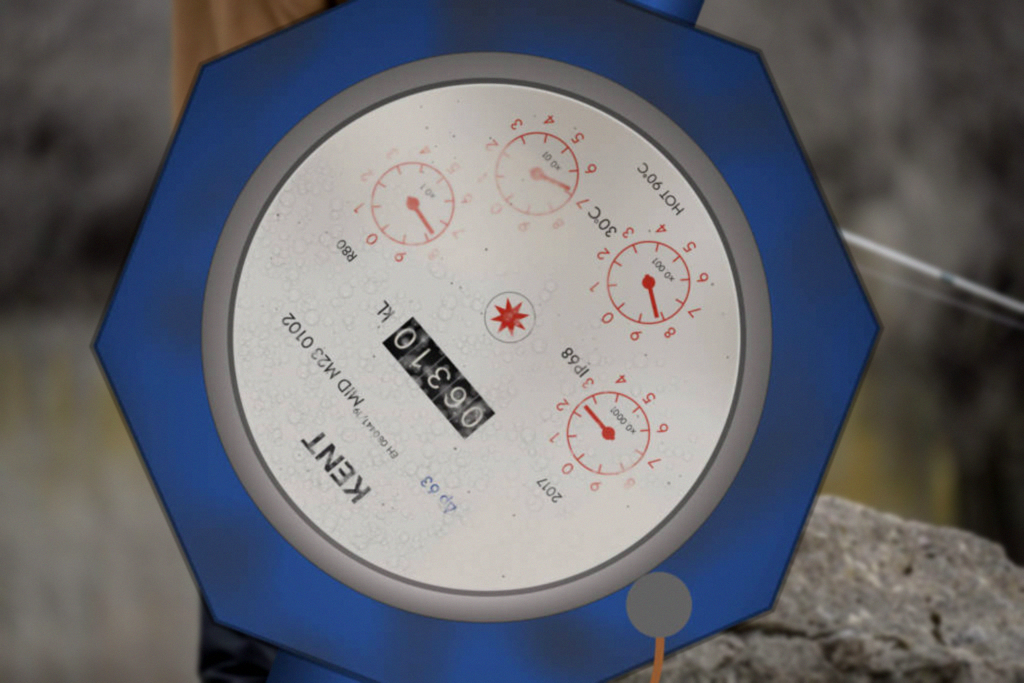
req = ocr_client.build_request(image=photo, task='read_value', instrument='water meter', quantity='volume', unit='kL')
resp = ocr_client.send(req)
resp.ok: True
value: 6310.7682 kL
